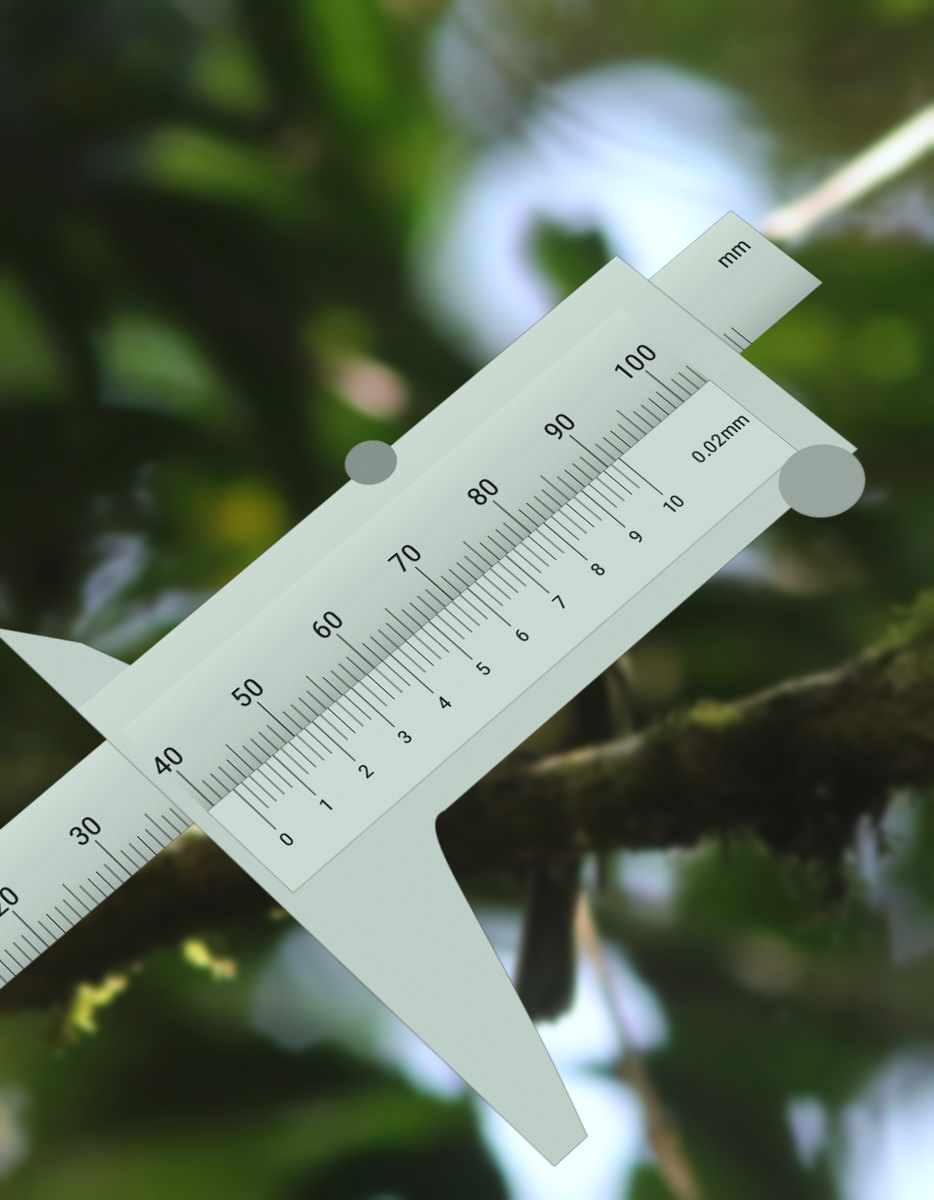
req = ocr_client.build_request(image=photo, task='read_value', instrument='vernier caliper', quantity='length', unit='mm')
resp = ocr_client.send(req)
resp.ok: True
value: 42.4 mm
